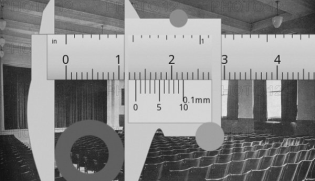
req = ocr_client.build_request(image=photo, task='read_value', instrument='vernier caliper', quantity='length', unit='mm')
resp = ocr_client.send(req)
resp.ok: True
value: 13.2 mm
